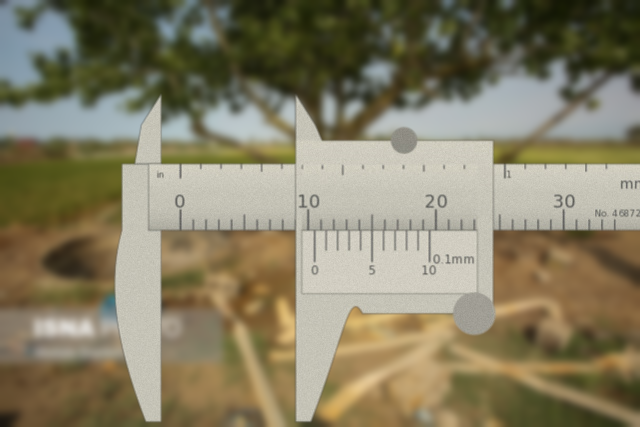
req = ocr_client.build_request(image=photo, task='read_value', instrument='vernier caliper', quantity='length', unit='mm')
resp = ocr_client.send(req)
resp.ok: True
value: 10.5 mm
